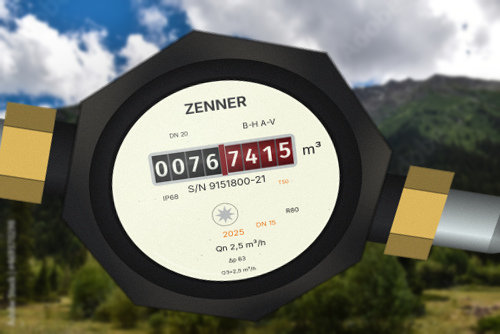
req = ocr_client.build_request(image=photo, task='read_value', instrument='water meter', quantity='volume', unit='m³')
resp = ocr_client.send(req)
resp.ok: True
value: 76.7415 m³
